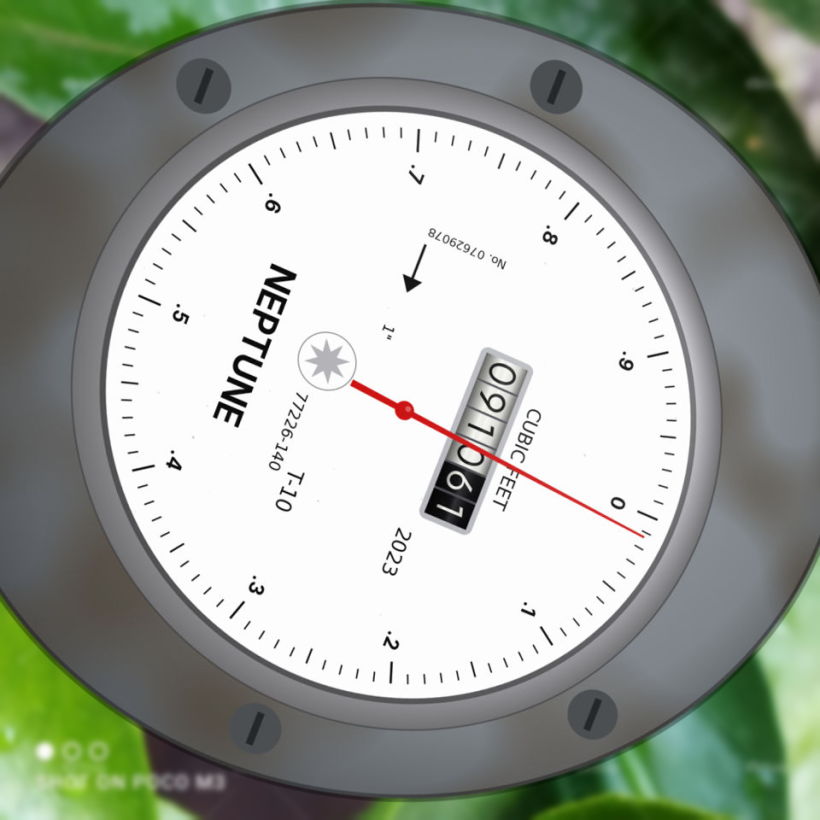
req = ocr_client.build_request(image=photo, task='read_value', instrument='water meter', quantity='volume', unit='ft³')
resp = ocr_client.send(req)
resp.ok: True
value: 91061.01 ft³
